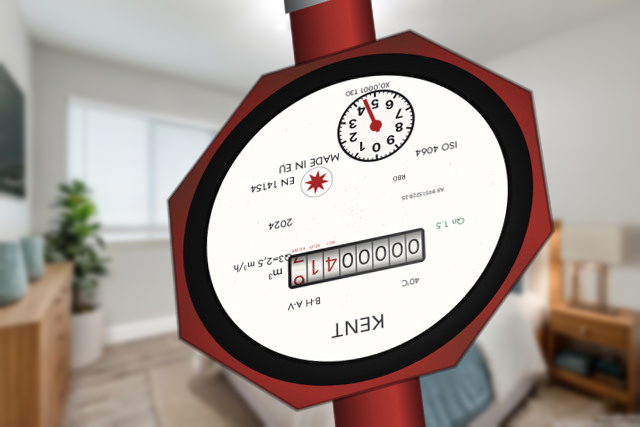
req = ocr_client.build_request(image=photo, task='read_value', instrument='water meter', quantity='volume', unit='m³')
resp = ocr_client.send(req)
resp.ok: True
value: 0.4164 m³
